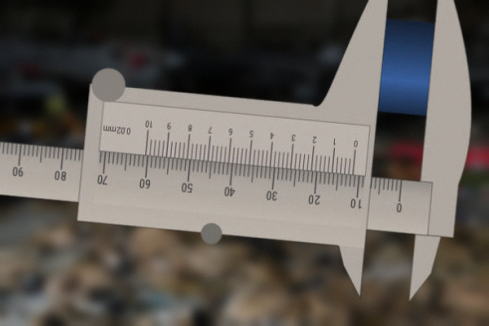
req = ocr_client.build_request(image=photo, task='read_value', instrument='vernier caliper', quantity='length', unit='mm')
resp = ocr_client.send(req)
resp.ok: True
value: 11.5 mm
